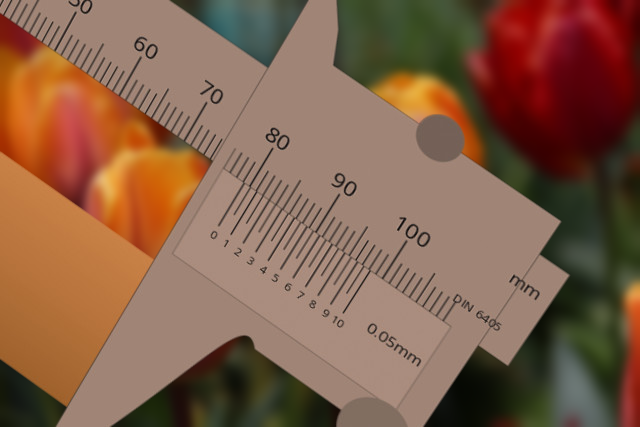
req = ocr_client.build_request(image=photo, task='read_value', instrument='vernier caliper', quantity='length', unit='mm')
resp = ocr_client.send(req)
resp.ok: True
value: 79.2 mm
